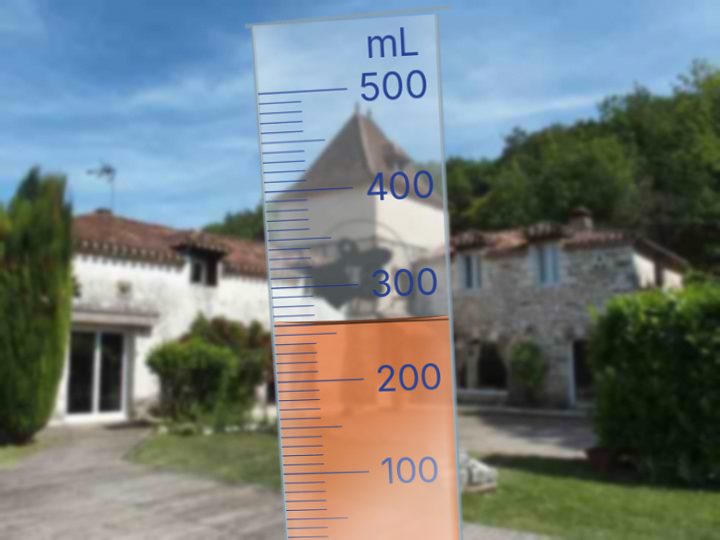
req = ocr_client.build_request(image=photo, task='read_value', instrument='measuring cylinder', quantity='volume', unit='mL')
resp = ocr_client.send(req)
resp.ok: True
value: 260 mL
